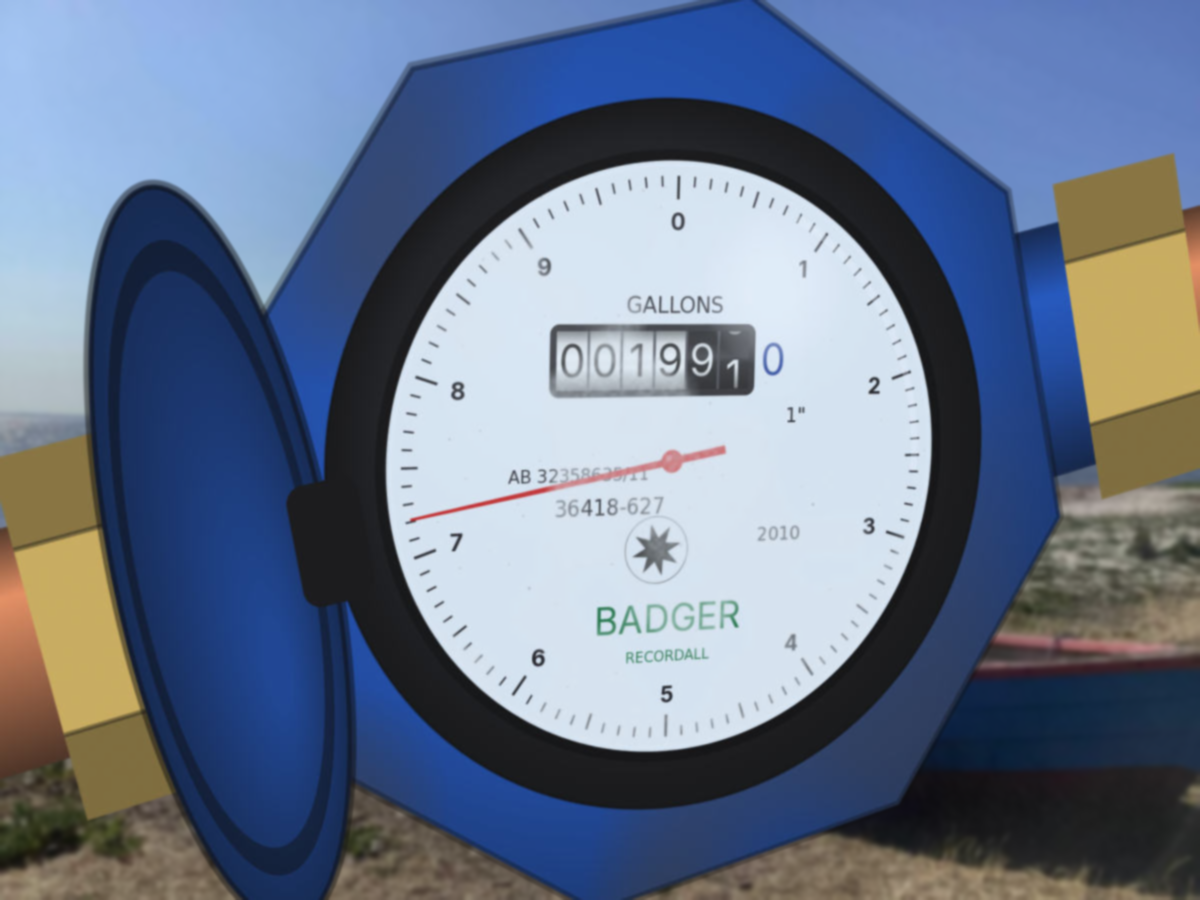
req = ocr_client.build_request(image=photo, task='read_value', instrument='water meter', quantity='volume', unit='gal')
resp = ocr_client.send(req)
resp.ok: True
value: 19907.2 gal
